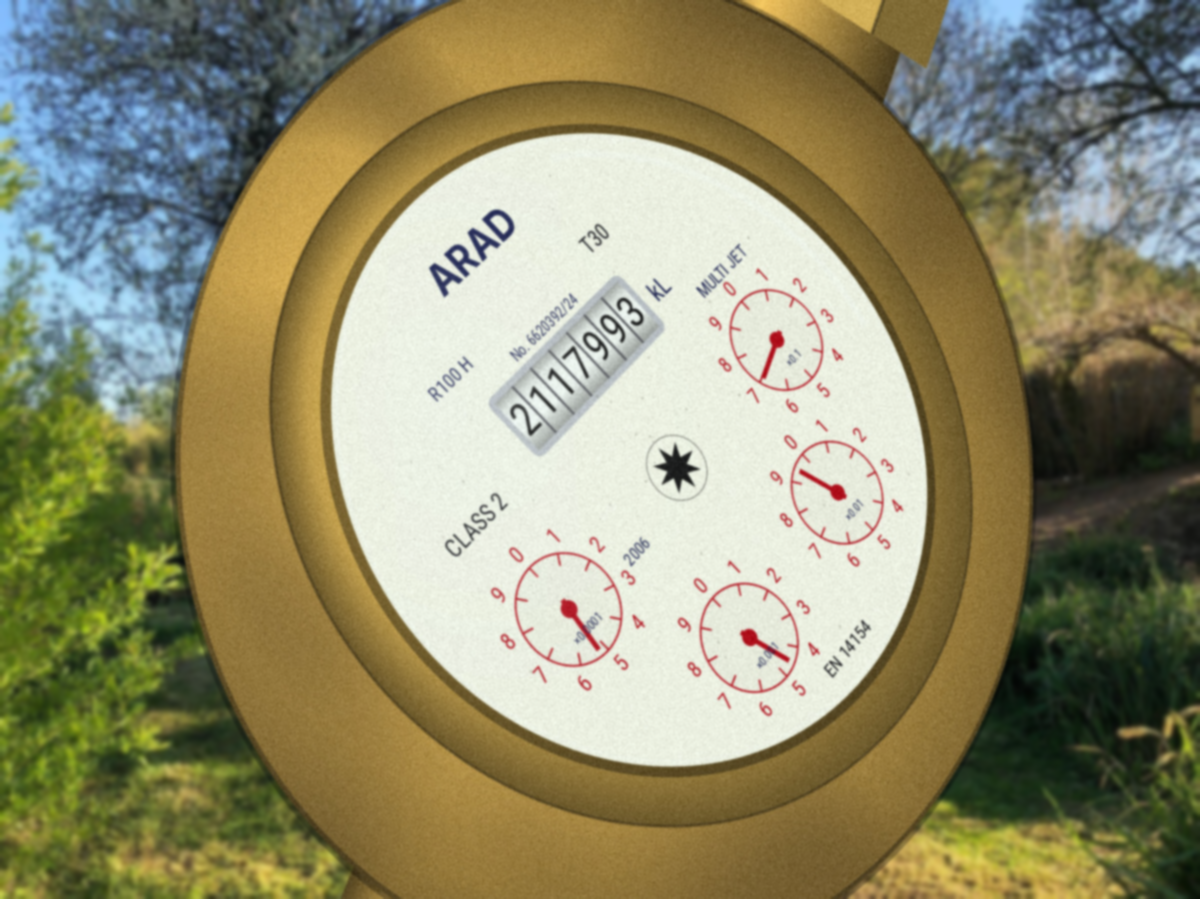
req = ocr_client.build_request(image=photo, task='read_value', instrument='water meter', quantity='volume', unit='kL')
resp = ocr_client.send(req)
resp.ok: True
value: 2117993.6945 kL
